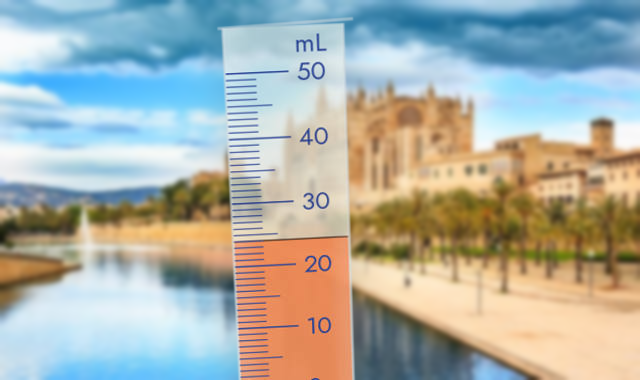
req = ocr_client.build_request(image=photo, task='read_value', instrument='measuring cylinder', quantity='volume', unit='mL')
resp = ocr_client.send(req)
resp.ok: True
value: 24 mL
